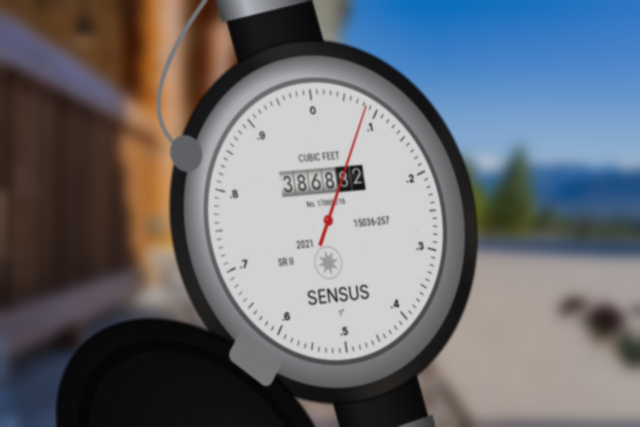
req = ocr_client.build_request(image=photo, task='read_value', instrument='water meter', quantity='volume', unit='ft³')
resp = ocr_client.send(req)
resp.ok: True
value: 386882.08 ft³
